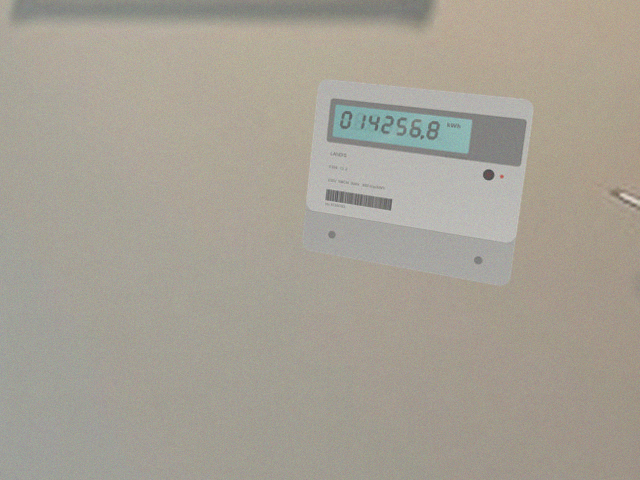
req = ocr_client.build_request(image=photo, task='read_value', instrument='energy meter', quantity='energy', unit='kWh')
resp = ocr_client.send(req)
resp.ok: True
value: 14256.8 kWh
